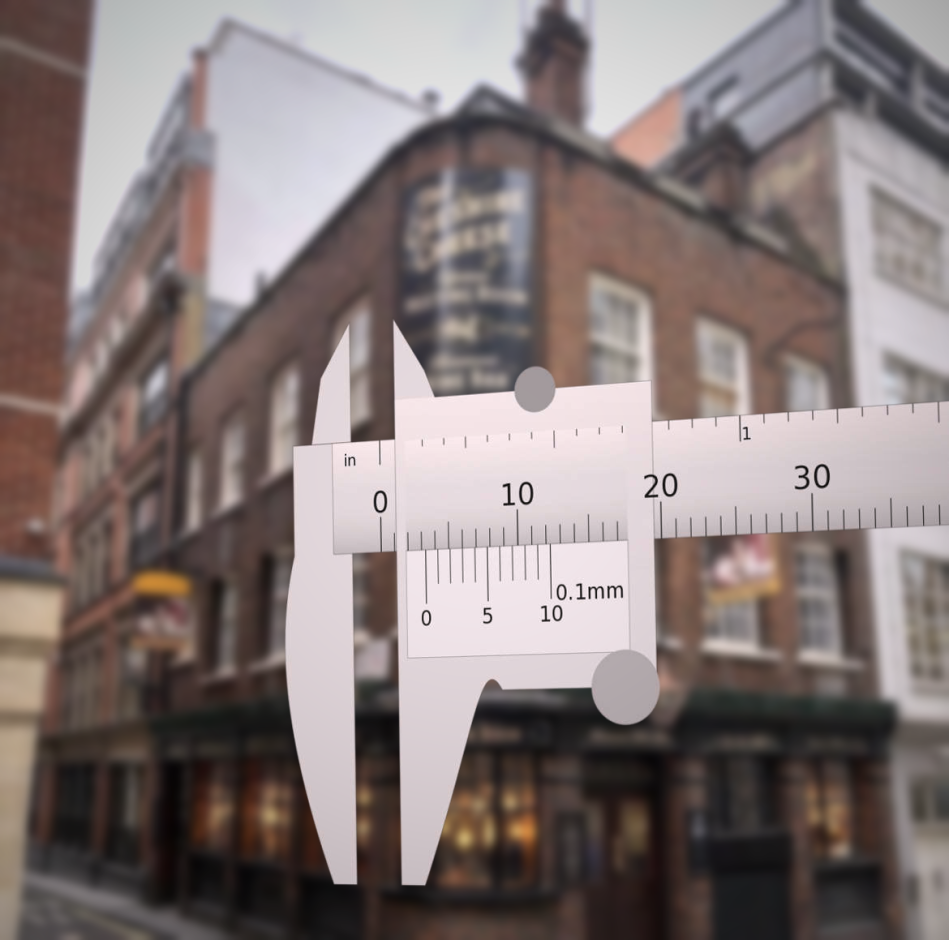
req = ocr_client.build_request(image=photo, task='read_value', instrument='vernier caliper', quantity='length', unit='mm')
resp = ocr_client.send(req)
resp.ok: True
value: 3.3 mm
